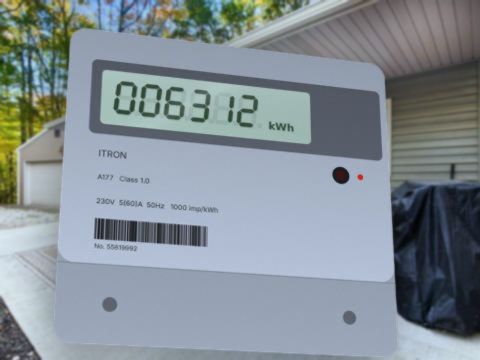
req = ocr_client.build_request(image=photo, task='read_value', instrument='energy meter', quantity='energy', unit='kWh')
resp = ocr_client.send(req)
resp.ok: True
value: 6312 kWh
